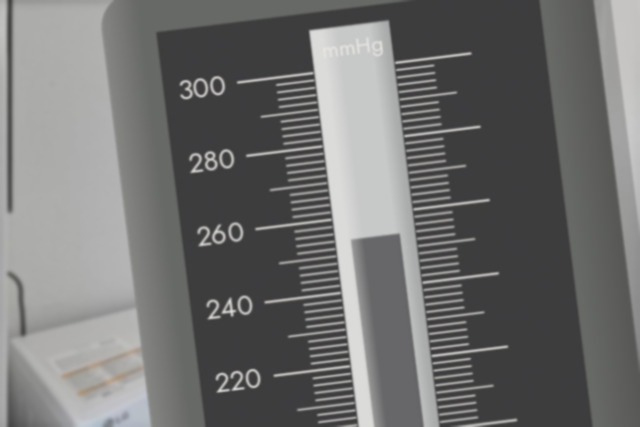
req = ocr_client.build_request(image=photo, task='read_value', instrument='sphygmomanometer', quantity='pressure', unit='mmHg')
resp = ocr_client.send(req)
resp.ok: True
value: 254 mmHg
